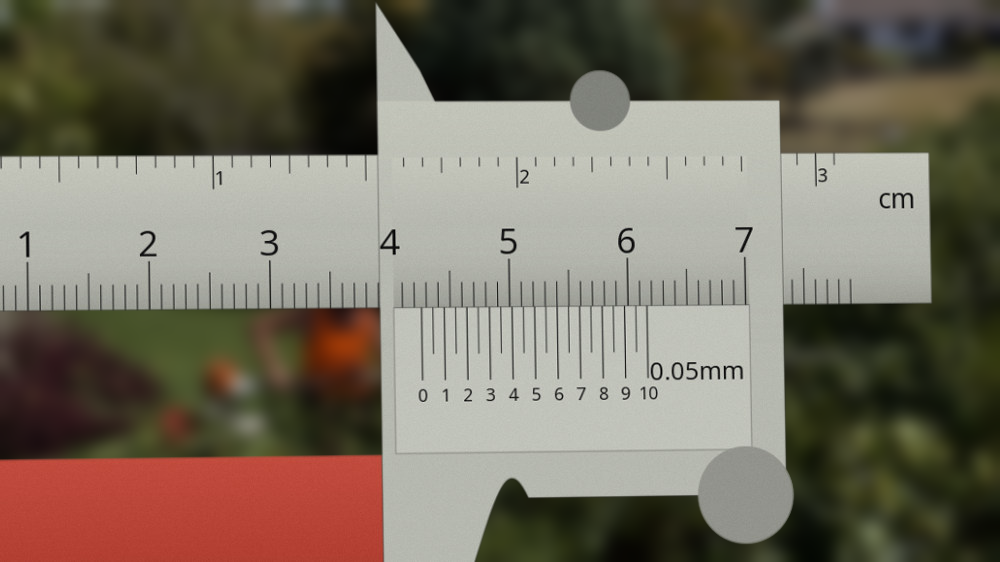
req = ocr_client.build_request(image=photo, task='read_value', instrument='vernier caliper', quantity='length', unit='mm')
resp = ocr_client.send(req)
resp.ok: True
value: 42.6 mm
